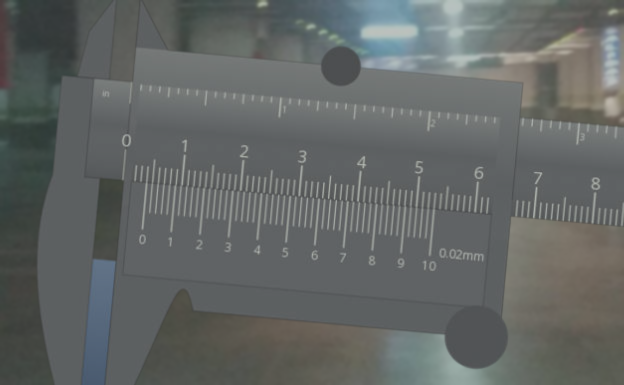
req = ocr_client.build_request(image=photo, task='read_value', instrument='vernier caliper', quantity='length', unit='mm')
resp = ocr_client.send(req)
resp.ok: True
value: 4.0 mm
